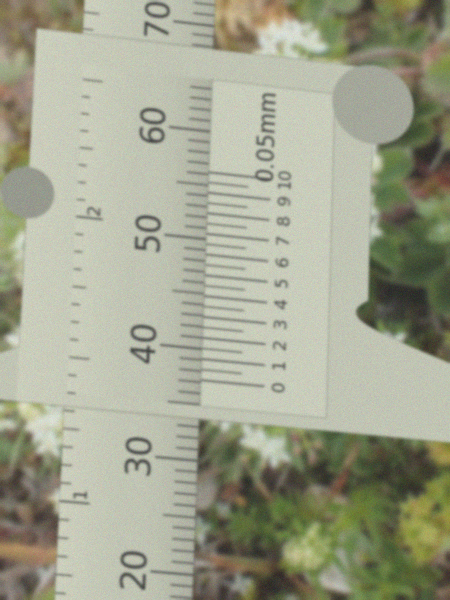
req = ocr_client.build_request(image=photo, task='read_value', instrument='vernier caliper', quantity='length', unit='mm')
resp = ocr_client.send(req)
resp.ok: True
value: 37.2 mm
